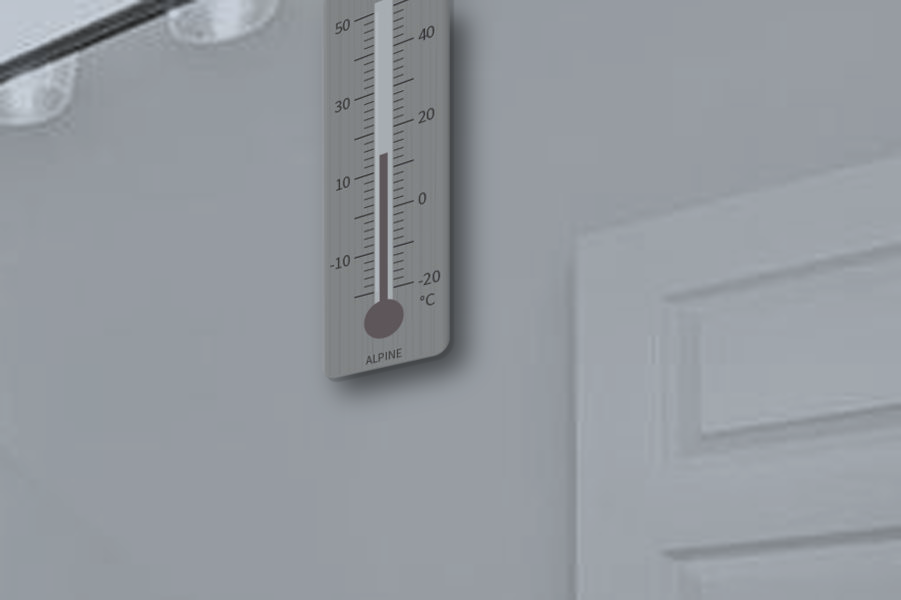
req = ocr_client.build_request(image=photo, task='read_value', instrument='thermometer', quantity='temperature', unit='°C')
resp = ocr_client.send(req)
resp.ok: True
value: 14 °C
